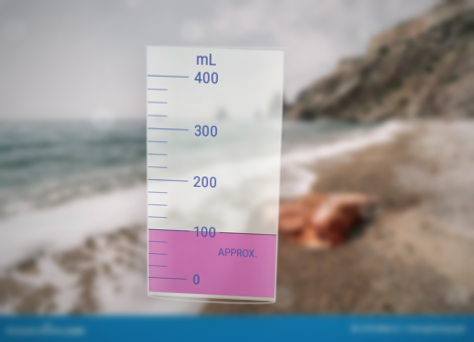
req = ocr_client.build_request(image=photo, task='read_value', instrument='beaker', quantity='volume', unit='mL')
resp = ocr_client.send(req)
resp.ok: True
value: 100 mL
